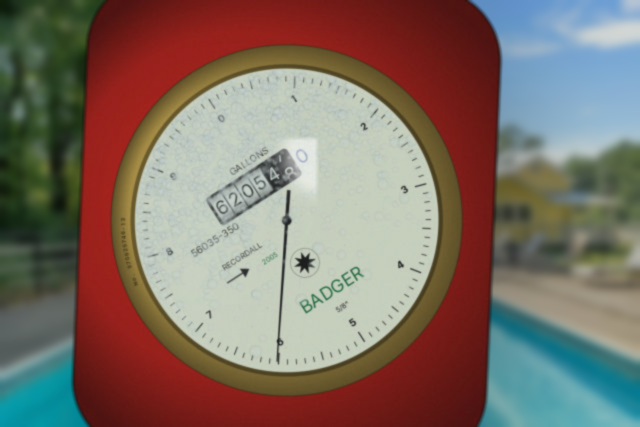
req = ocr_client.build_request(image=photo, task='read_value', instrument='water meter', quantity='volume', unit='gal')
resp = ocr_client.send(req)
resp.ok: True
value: 6205476.0 gal
